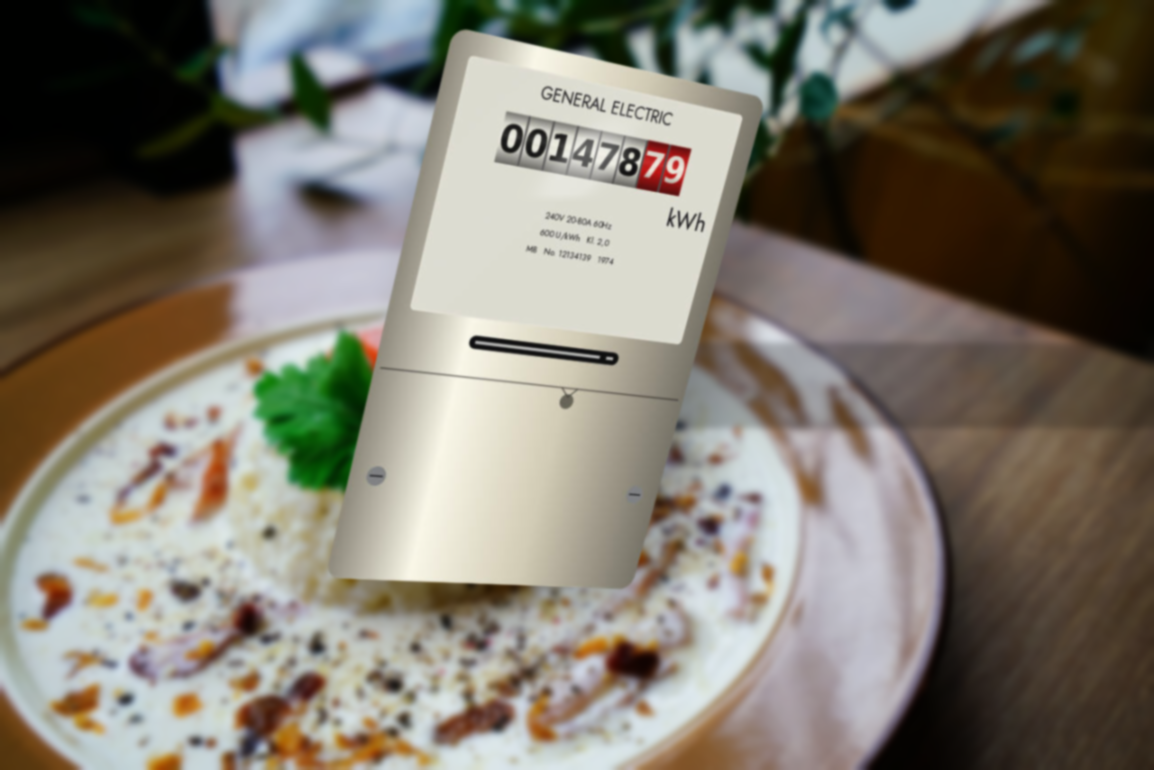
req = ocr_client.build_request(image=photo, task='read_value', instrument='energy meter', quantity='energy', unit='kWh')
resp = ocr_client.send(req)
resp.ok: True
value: 1478.79 kWh
